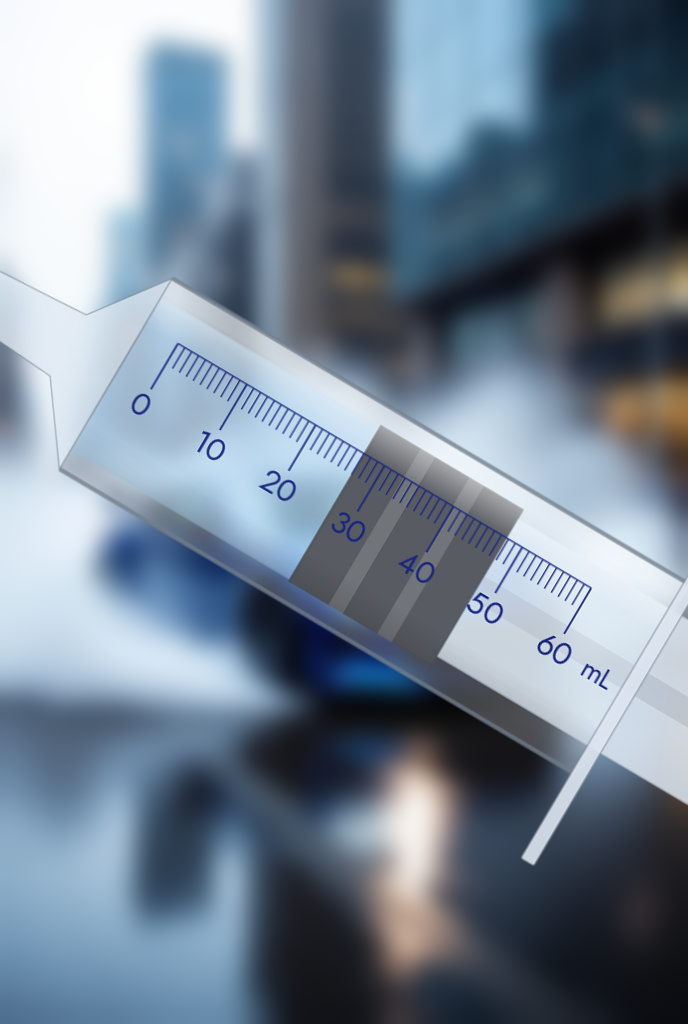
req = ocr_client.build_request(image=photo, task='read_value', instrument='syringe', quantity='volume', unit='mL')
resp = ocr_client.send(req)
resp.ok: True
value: 27 mL
